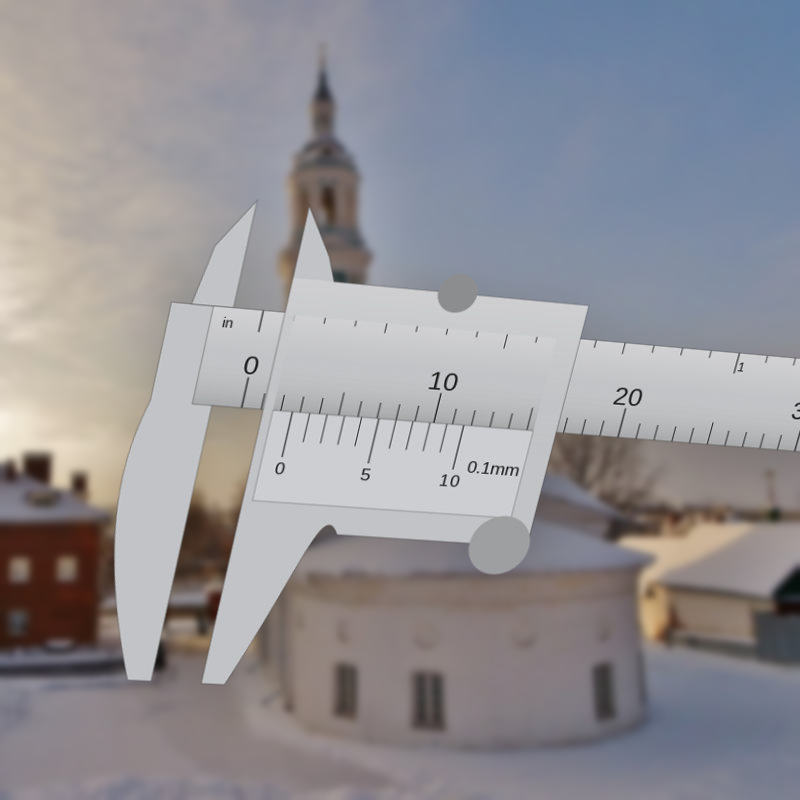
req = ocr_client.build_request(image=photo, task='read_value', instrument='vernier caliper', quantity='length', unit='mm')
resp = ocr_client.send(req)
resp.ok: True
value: 2.6 mm
